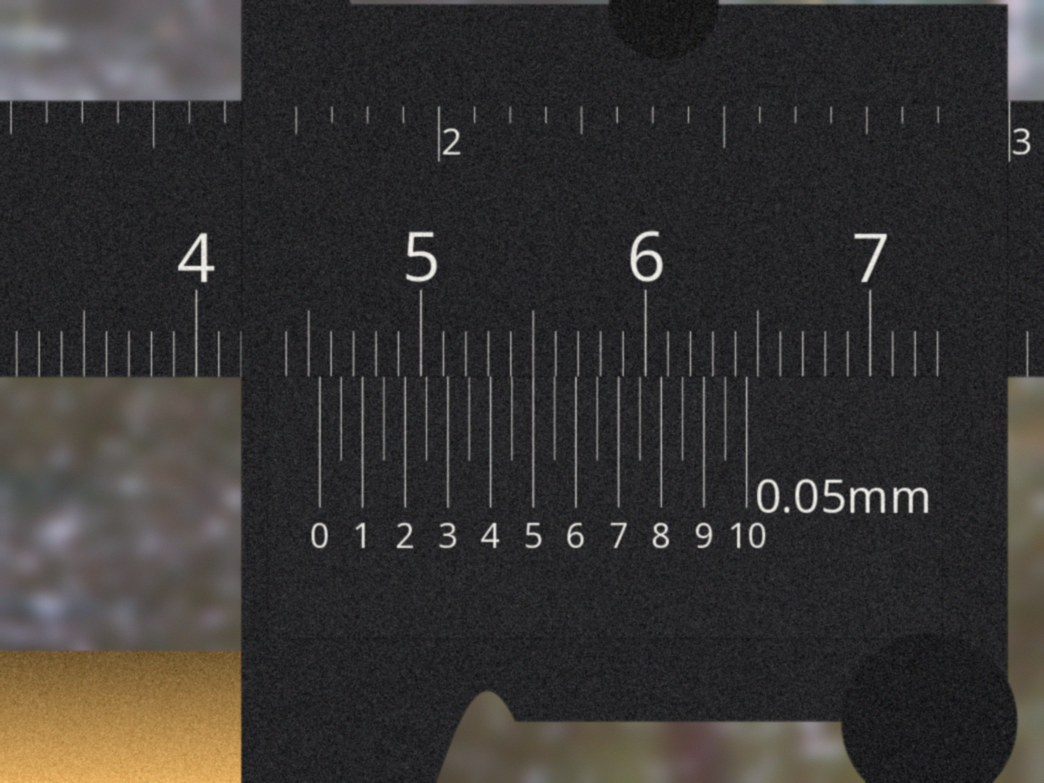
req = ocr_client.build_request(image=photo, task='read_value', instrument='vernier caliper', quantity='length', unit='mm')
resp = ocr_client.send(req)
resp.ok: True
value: 45.5 mm
